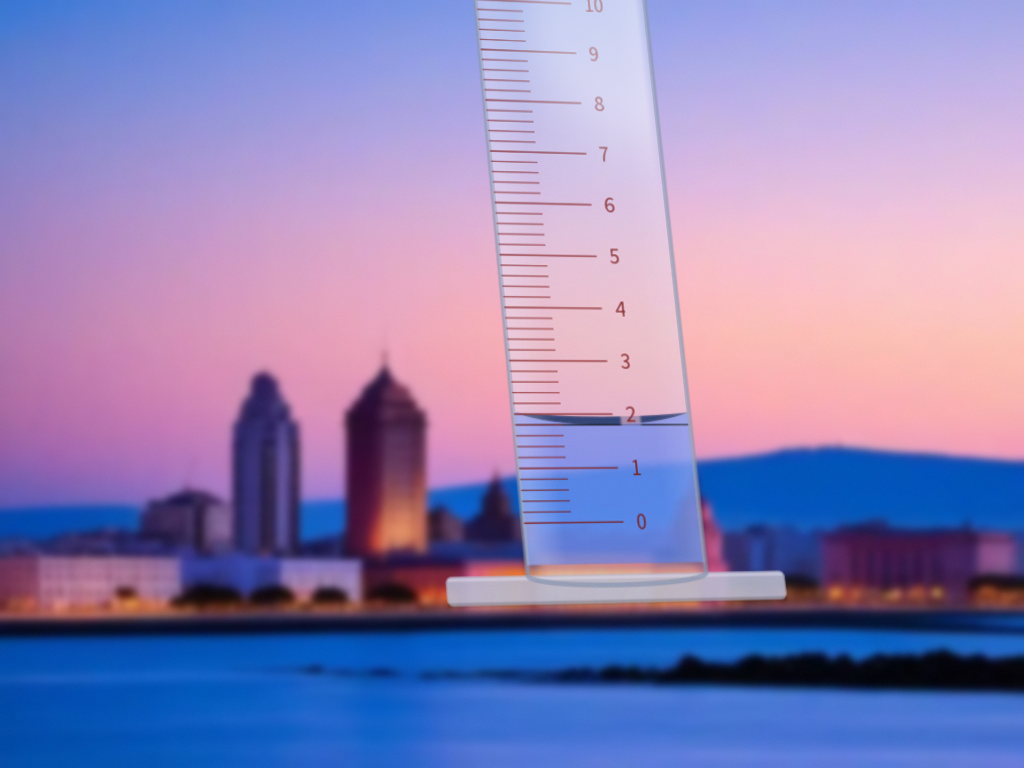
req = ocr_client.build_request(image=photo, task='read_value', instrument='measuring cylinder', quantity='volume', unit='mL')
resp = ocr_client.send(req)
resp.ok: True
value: 1.8 mL
